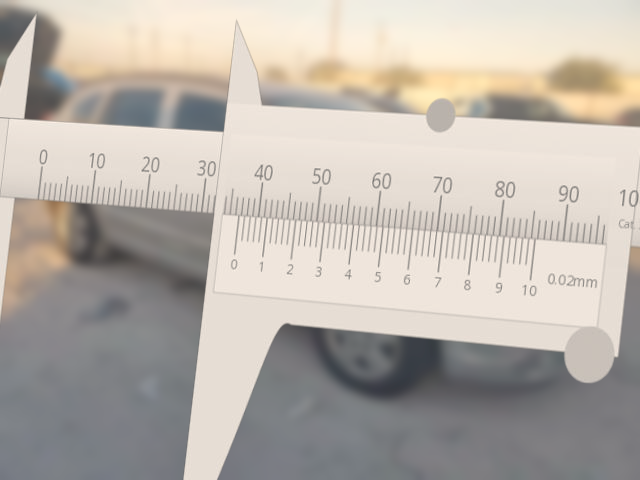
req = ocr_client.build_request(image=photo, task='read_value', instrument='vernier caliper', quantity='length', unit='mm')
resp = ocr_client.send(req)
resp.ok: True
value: 36.6 mm
